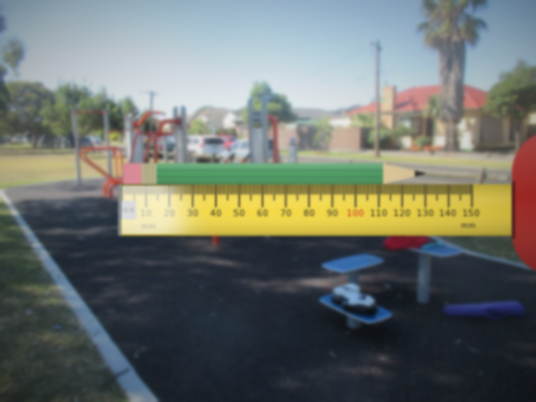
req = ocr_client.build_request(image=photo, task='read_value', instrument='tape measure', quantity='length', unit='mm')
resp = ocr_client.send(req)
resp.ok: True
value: 130 mm
